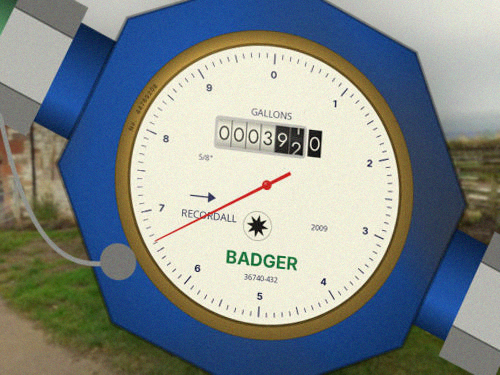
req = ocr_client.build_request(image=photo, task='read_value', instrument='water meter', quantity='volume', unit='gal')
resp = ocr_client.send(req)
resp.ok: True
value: 3916.6 gal
